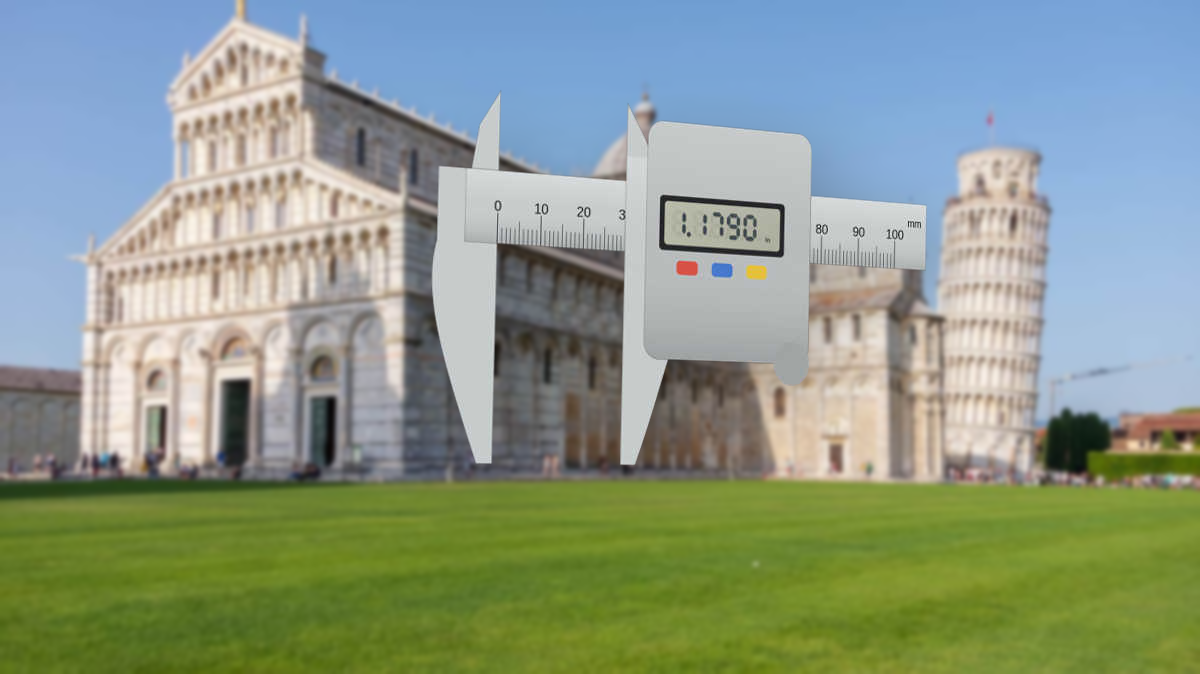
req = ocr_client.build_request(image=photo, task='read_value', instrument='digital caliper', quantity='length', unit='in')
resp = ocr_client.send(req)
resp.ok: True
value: 1.1790 in
